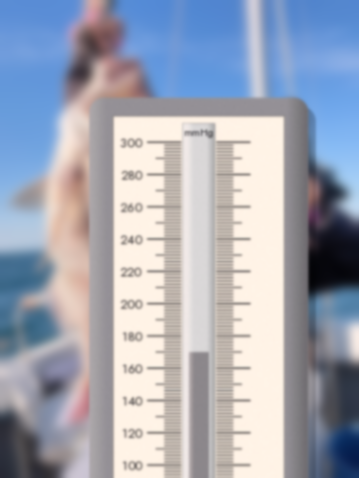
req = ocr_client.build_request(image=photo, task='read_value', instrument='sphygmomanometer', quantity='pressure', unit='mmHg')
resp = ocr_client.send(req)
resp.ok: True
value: 170 mmHg
